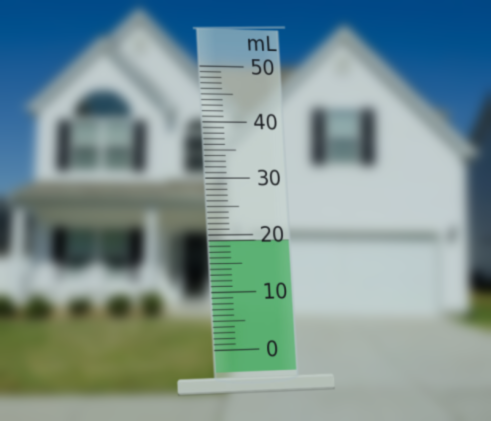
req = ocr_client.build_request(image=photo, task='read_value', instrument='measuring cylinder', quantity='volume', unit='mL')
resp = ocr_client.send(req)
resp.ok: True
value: 19 mL
